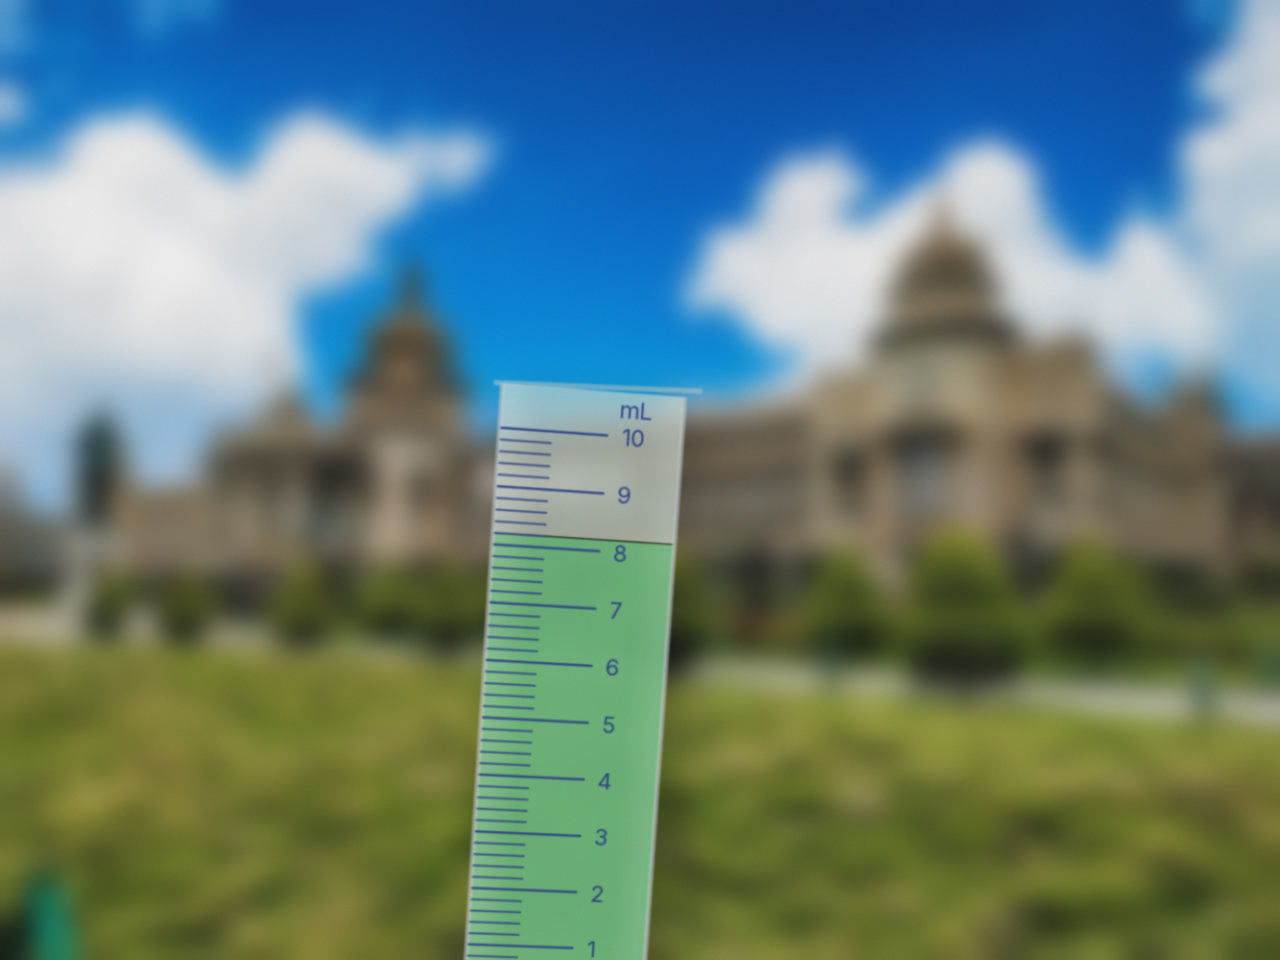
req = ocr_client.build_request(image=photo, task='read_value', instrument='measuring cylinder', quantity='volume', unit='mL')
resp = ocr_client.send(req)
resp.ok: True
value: 8.2 mL
